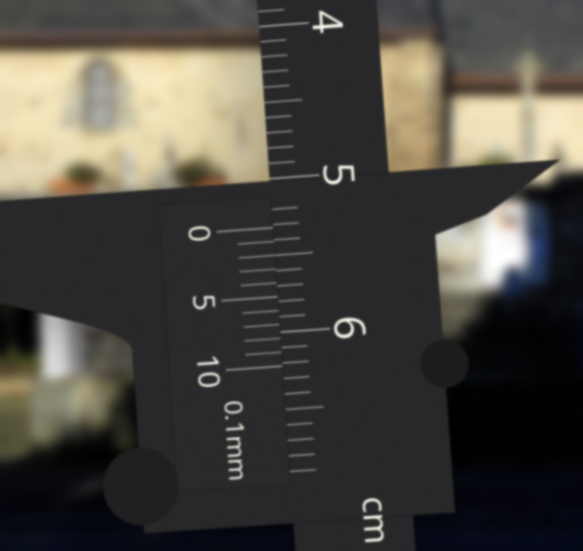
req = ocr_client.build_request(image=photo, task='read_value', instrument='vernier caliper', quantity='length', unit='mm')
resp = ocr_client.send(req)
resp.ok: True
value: 53.2 mm
